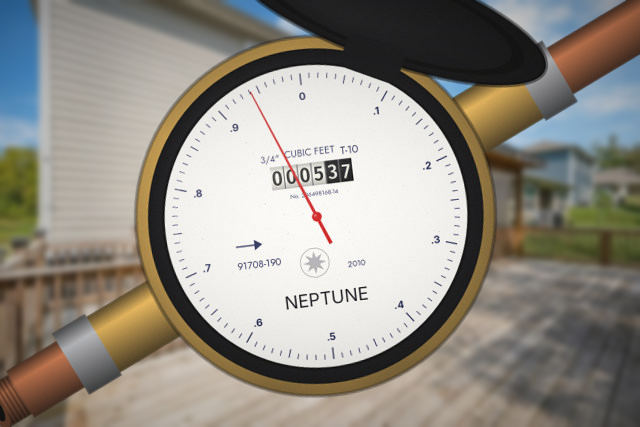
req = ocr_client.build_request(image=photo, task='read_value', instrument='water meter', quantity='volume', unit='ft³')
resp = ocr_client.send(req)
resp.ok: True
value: 536.94 ft³
